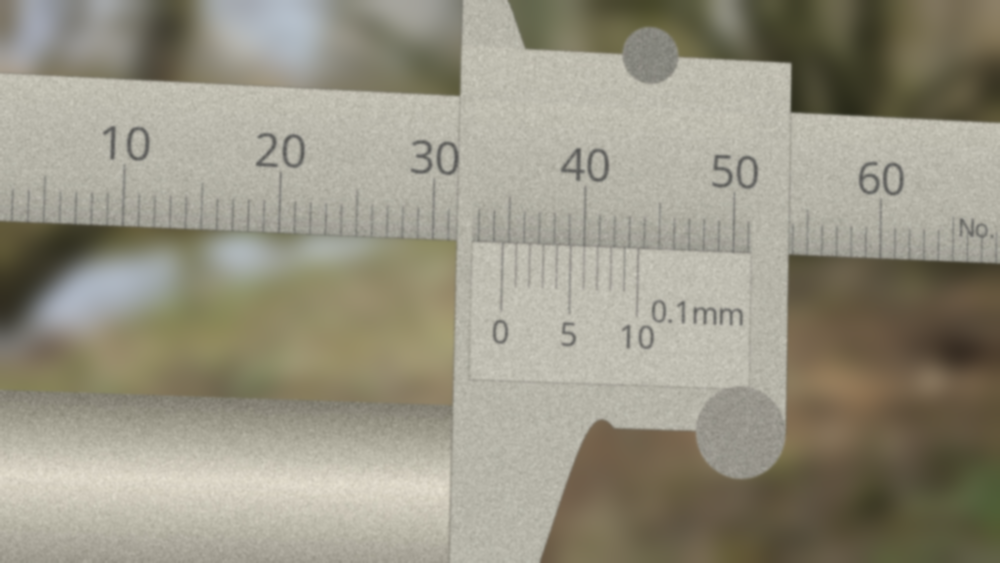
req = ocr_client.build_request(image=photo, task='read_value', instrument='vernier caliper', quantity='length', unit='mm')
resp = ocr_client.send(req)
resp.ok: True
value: 34.6 mm
